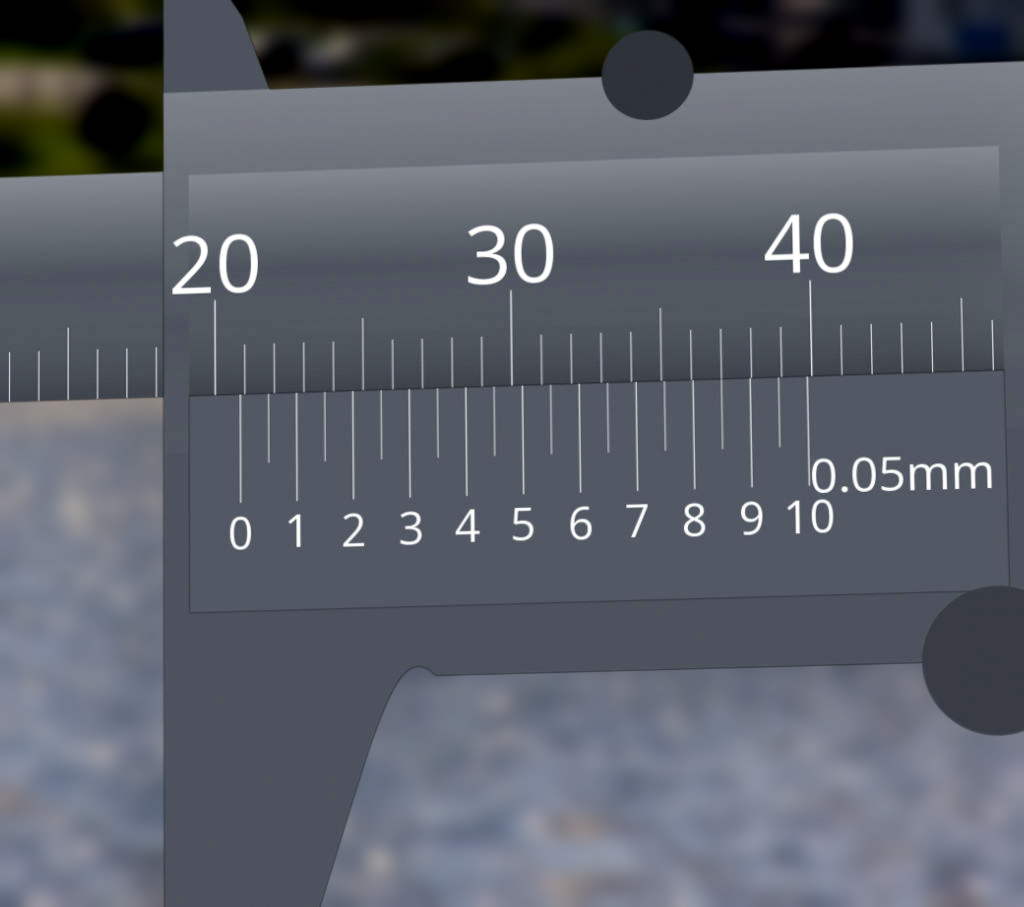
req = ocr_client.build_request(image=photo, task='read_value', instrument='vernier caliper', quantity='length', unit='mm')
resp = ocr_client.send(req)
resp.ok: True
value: 20.85 mm
